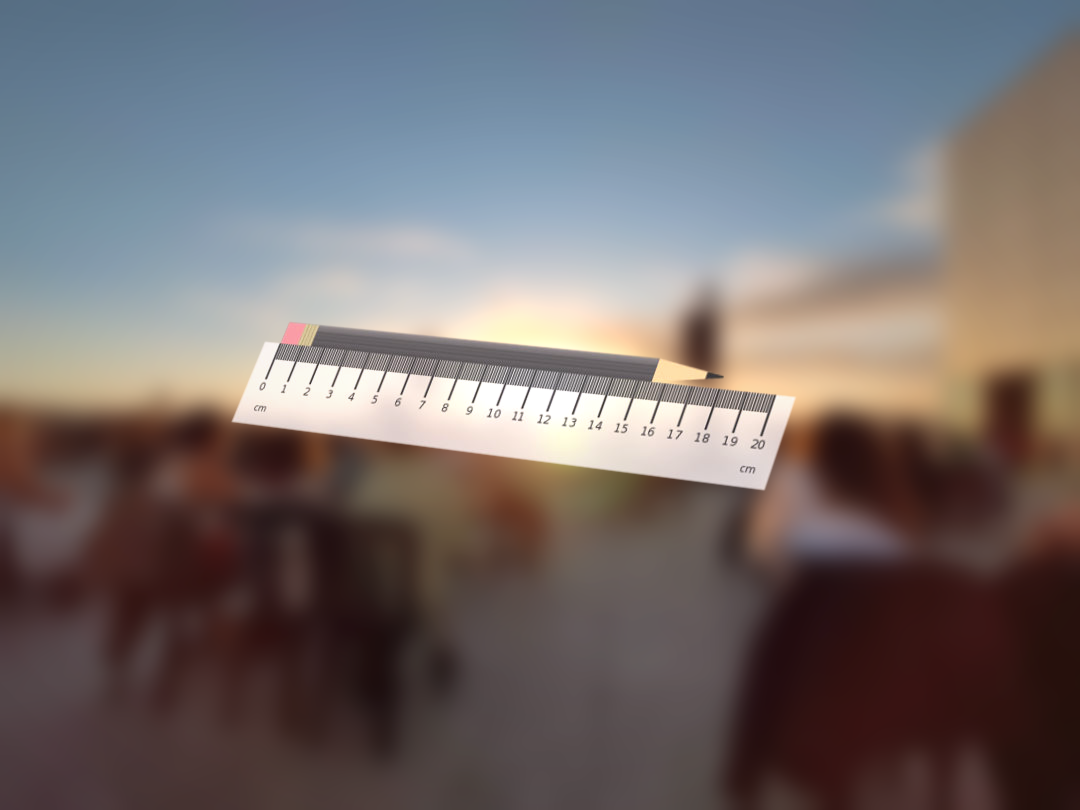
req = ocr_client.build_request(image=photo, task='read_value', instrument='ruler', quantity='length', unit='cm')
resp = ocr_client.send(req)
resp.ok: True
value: 18 cm
